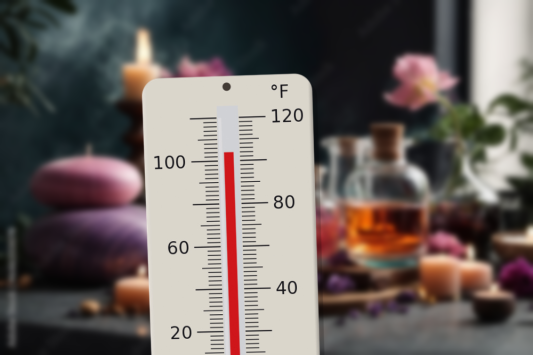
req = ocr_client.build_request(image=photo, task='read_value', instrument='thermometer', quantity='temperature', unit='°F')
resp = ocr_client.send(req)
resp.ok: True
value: 104 °F
